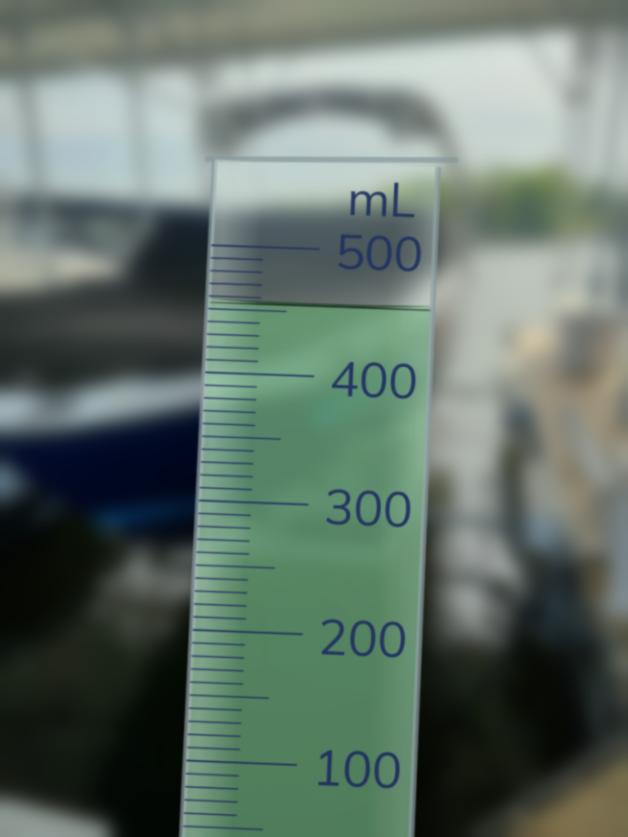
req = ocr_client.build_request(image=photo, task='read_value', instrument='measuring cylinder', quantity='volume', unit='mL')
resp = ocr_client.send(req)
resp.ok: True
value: 455 mL
